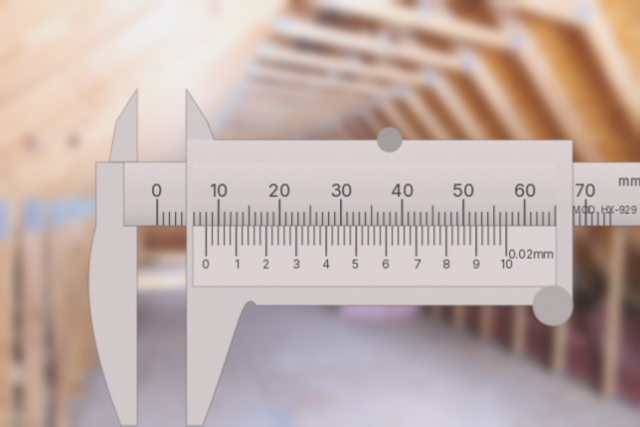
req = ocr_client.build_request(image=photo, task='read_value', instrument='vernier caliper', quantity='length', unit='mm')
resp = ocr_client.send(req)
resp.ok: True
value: 8.0 mm
